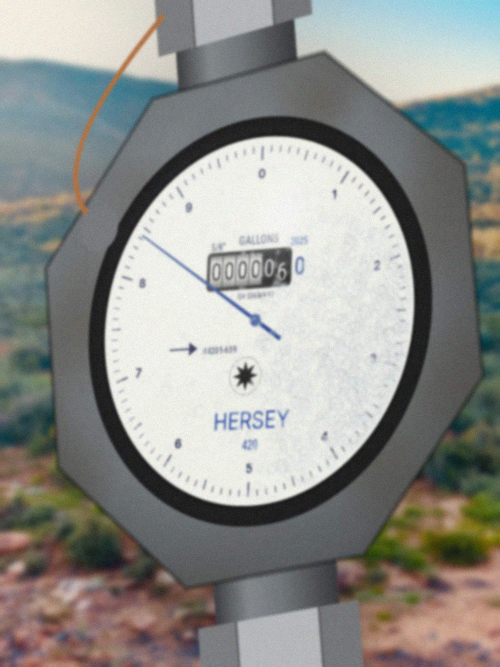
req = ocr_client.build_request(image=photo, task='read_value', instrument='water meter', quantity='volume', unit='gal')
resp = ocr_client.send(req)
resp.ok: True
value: 58.4 gal
